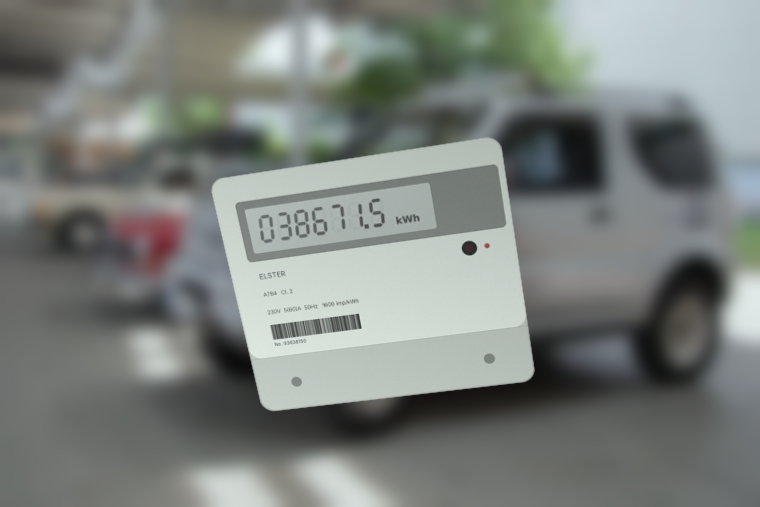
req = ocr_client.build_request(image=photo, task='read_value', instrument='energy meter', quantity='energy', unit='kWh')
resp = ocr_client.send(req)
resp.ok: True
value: 38671.5 kWh
